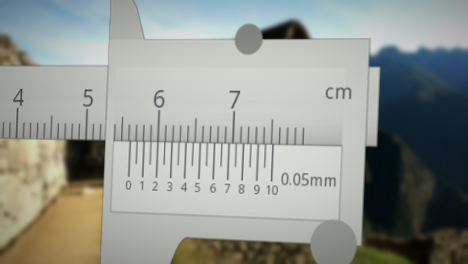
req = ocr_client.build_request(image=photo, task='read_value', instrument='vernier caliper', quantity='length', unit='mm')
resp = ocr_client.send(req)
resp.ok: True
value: 56.2 mm
